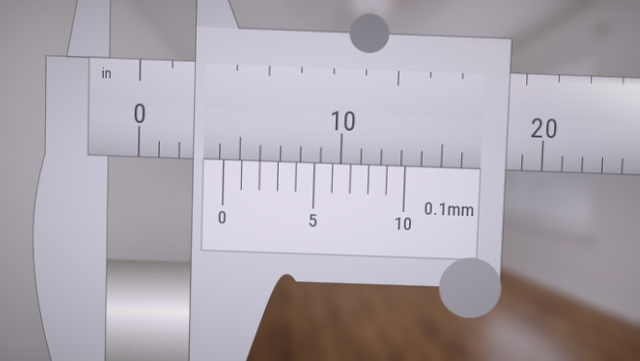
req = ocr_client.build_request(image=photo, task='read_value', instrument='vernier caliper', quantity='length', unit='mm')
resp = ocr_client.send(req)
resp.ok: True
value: 4.2 mm
